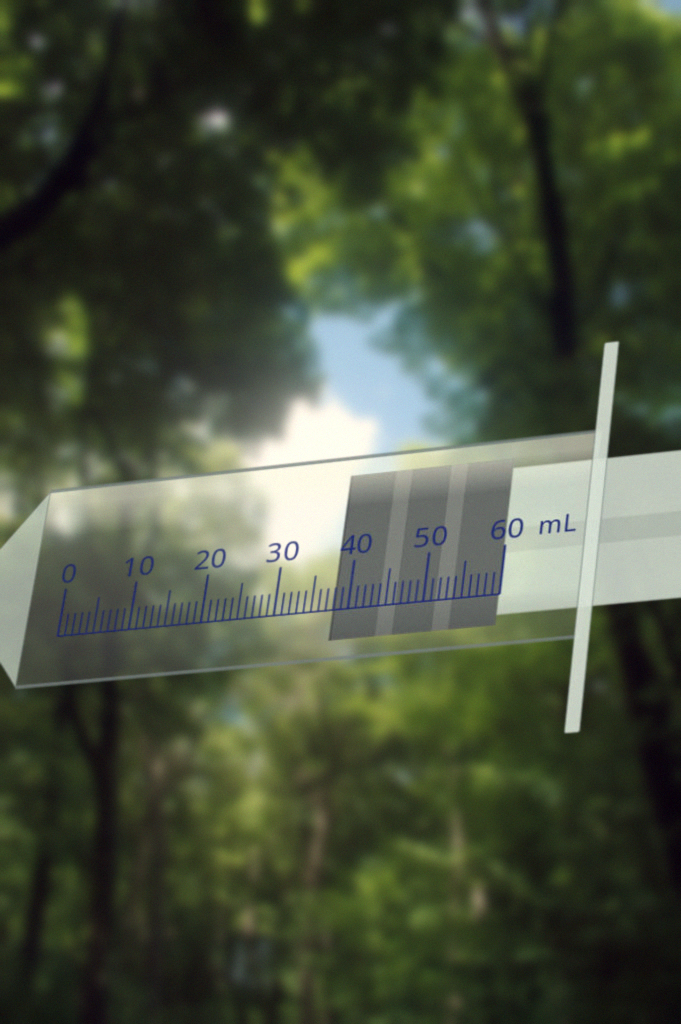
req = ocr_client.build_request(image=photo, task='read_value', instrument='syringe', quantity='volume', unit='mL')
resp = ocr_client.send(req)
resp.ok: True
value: 38 mL
